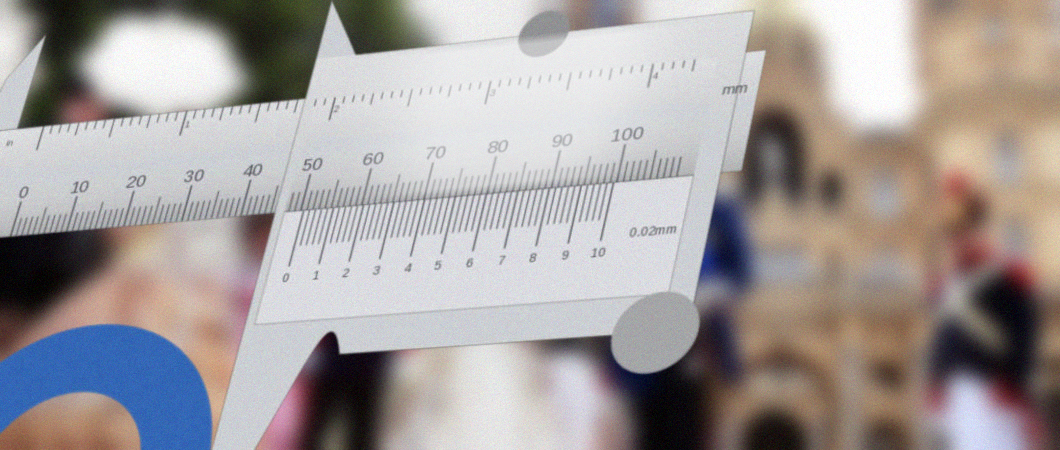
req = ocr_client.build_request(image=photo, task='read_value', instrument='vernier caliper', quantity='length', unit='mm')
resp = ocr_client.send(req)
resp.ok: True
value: 50.5 mm
